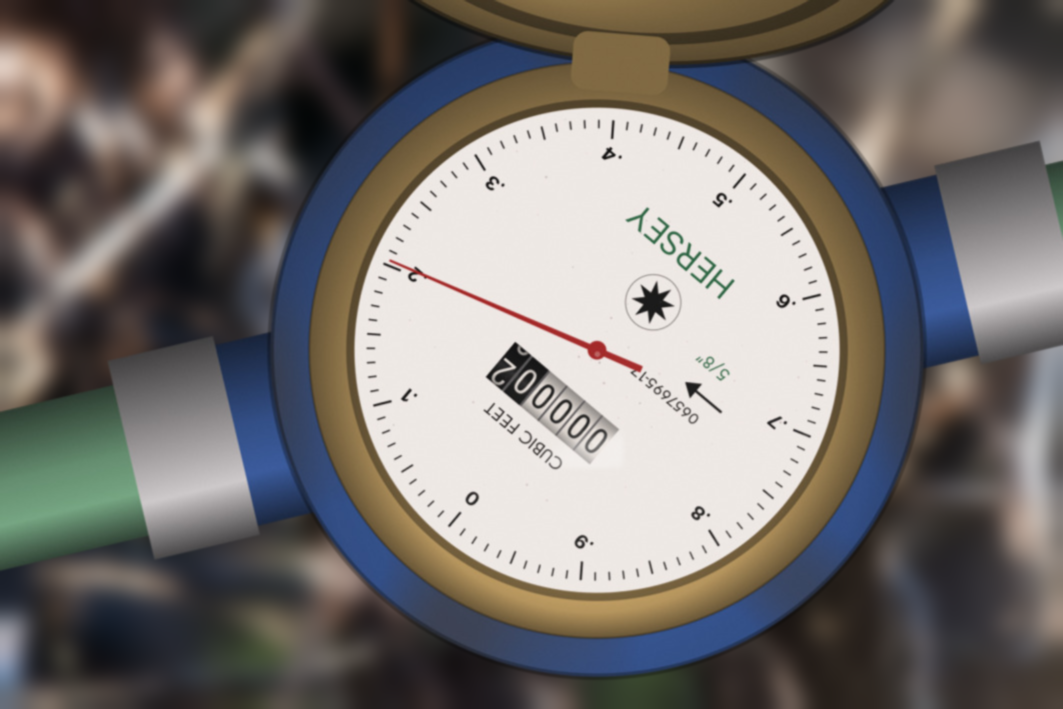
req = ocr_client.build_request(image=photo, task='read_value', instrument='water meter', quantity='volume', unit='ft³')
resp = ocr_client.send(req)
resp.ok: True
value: 2.20 ft³
